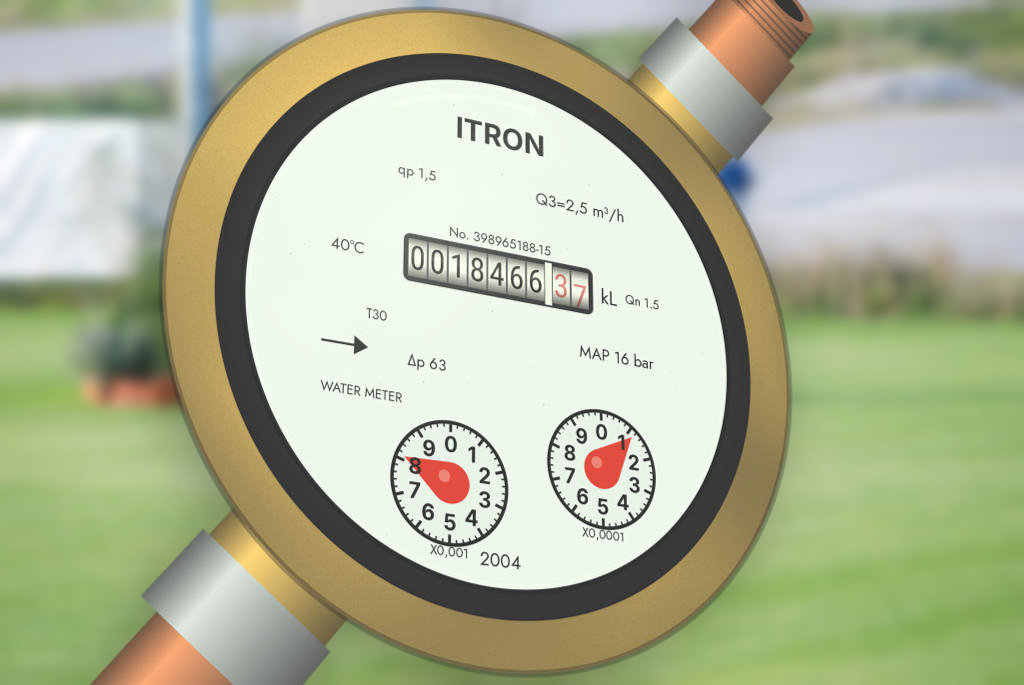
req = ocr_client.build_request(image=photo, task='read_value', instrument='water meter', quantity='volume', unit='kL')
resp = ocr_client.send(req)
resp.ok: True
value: 18466.3681 kL
